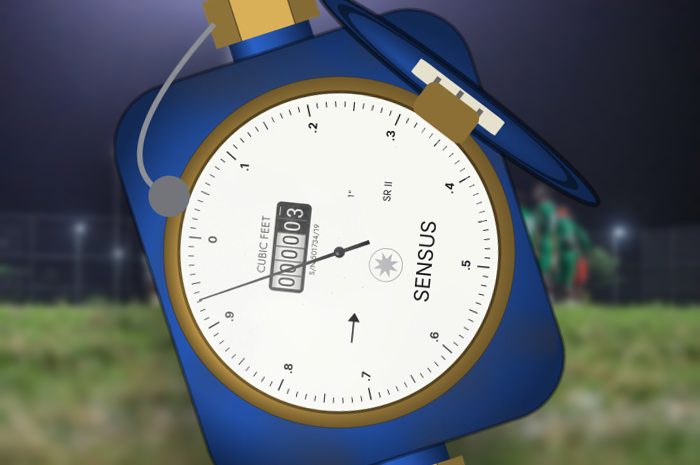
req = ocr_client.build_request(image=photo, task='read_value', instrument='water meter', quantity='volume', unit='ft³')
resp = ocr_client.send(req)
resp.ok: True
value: 2.93 ft³
